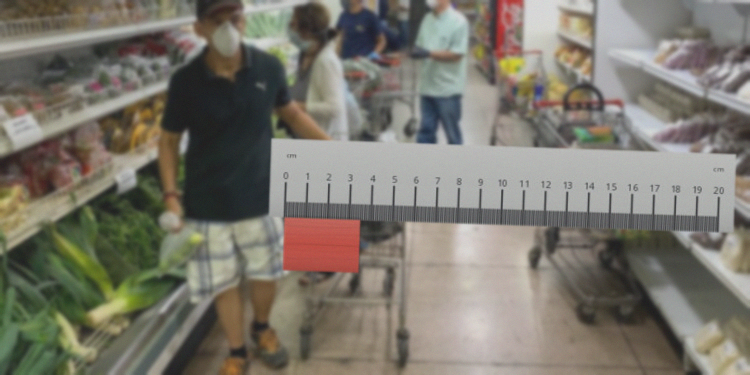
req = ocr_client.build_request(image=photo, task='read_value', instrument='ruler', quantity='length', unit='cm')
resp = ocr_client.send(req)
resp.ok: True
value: 3.5 cm
